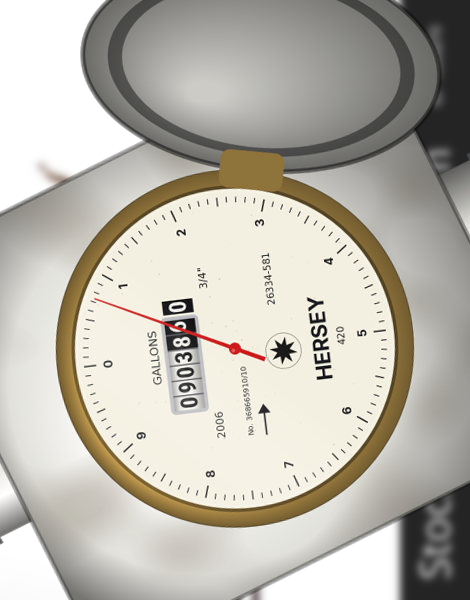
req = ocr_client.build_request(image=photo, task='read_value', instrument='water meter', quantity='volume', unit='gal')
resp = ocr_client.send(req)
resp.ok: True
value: 903860.7 gal
